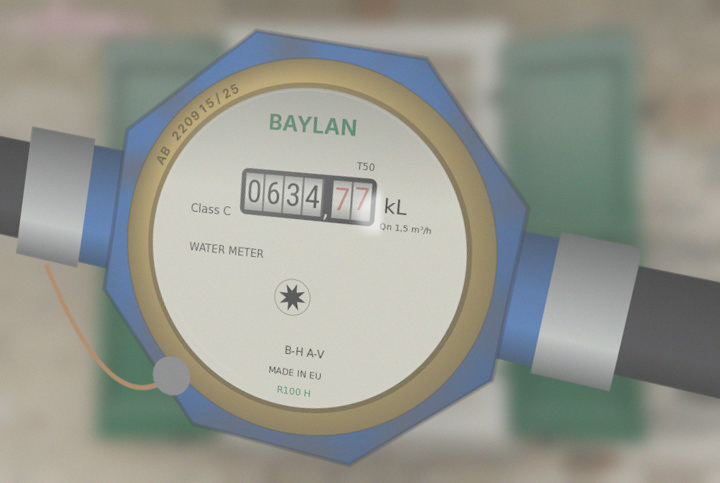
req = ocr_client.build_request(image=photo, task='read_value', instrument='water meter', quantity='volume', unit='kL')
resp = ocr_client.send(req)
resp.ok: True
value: 634.77 kL
